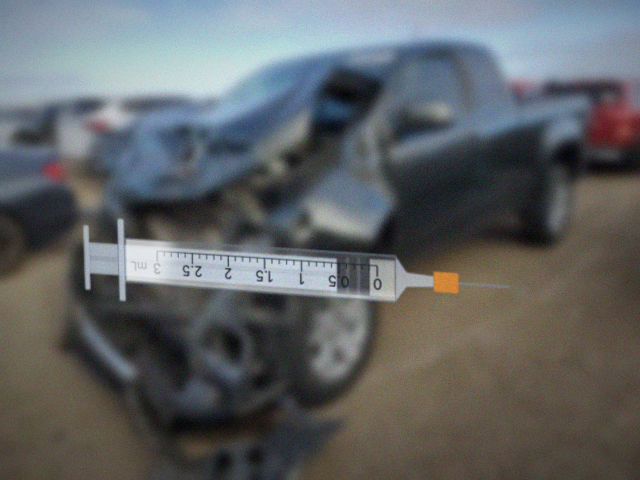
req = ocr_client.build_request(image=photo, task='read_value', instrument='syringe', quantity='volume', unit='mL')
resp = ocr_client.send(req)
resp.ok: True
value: 0.1 mL
